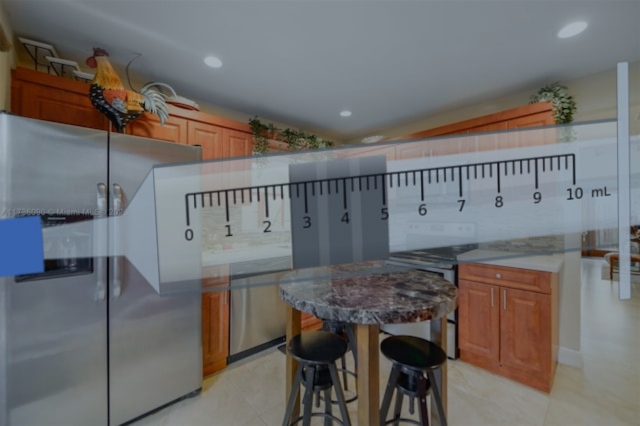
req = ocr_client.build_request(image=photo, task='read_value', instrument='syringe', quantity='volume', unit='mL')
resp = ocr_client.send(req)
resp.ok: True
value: 2.6 mL
